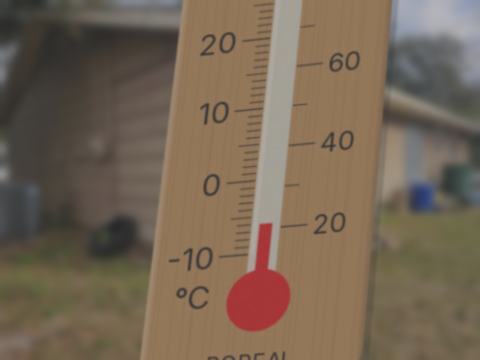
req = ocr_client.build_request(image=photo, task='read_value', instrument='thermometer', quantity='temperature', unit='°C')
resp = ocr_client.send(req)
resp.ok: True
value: -6 °C
